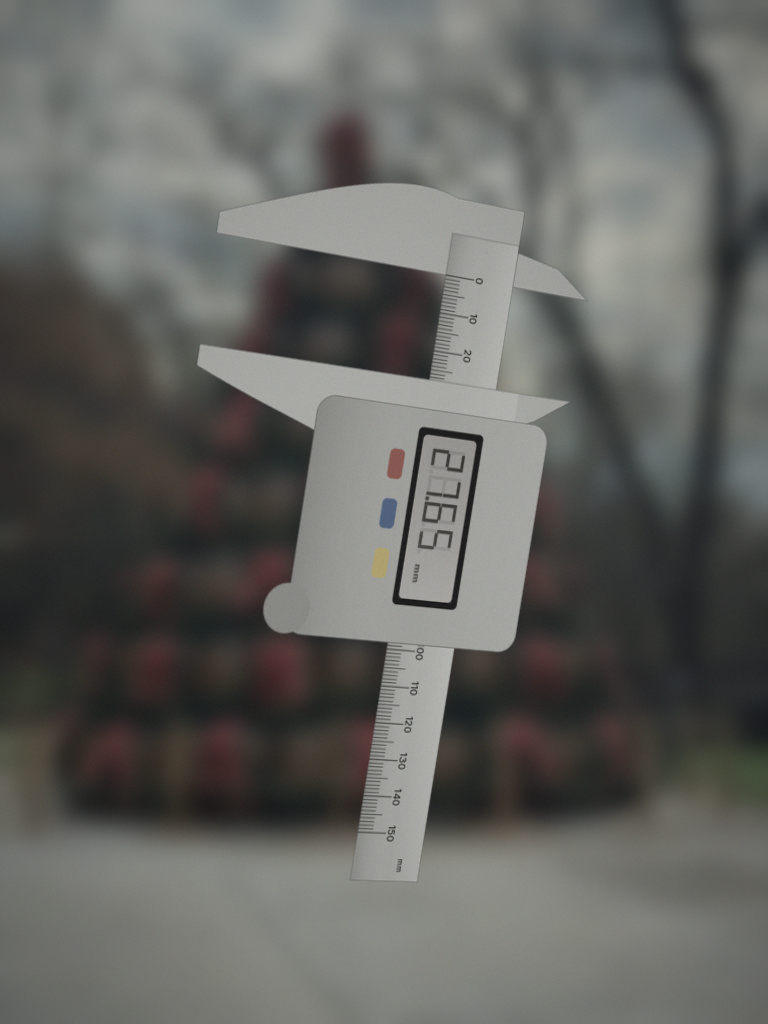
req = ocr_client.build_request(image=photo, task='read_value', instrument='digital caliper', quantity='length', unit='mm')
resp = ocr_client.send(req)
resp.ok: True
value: 27.65 mm
